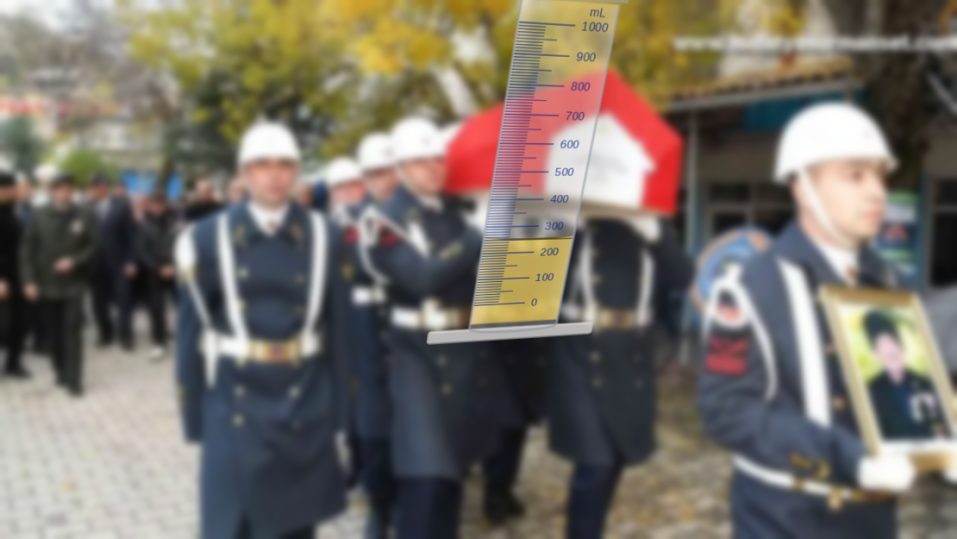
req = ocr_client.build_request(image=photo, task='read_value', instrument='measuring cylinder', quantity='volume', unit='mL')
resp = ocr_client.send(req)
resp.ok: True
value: 250 mL
